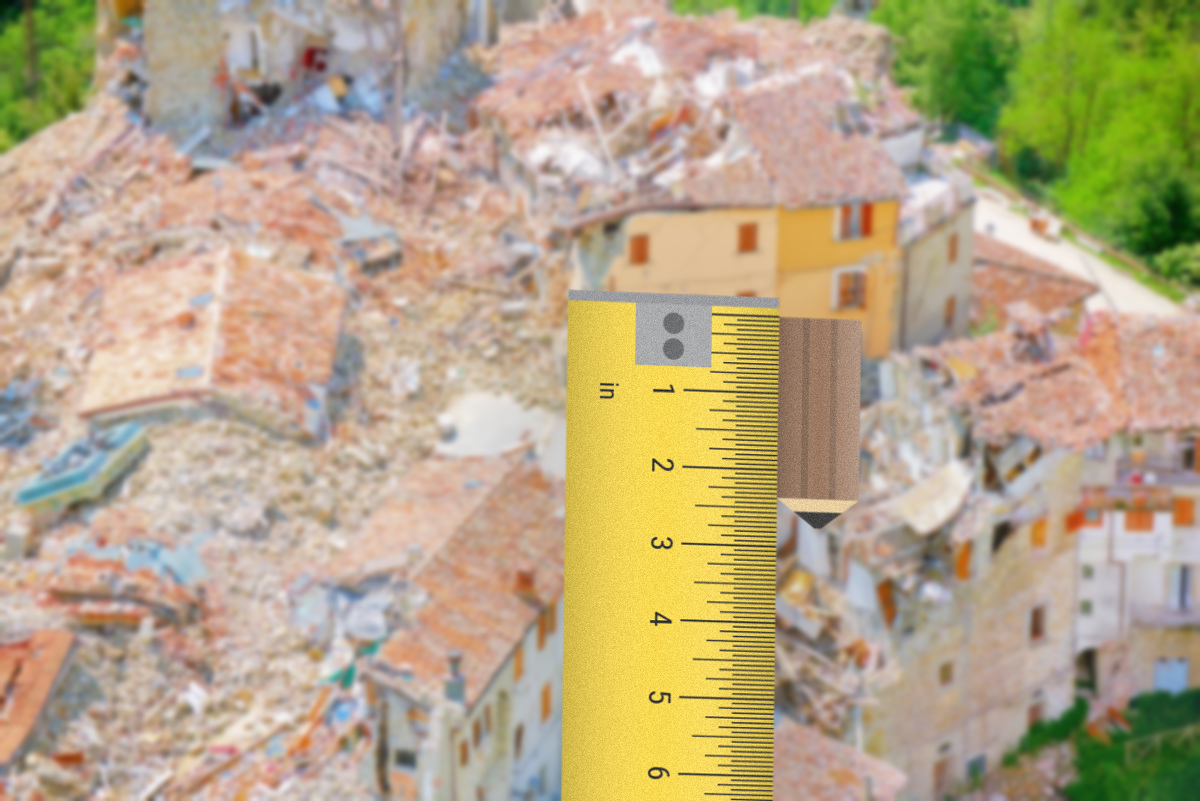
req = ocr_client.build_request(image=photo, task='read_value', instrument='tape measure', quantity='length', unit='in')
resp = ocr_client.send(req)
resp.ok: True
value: 2.75 in
